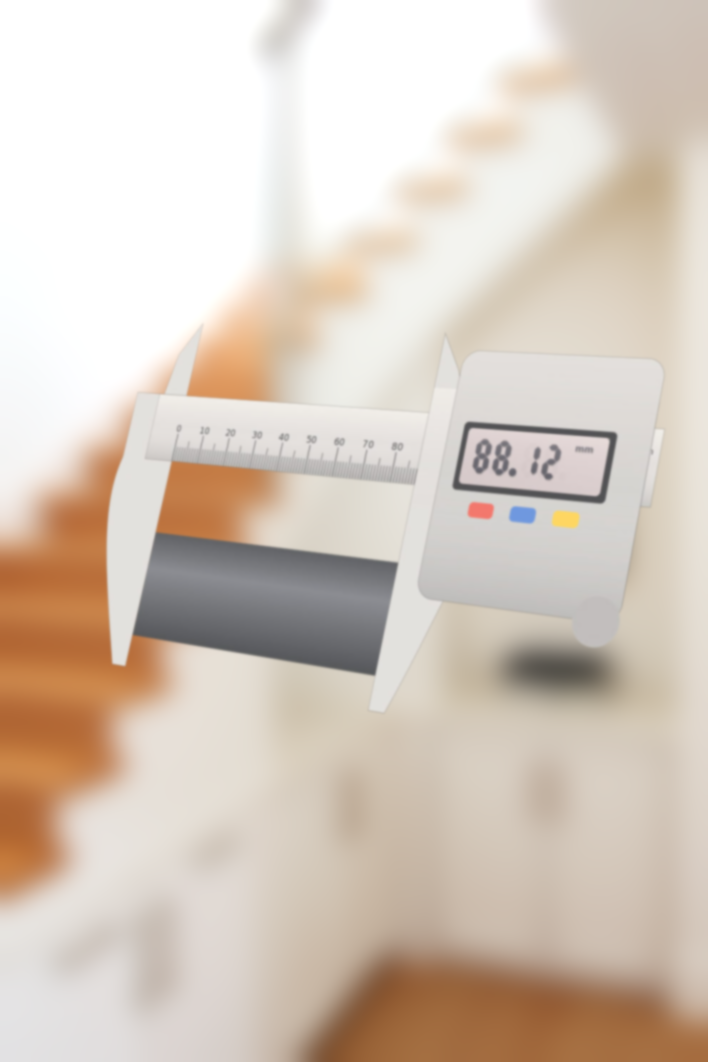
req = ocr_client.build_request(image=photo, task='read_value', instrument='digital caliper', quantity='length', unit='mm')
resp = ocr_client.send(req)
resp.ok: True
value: 88.12 mm
